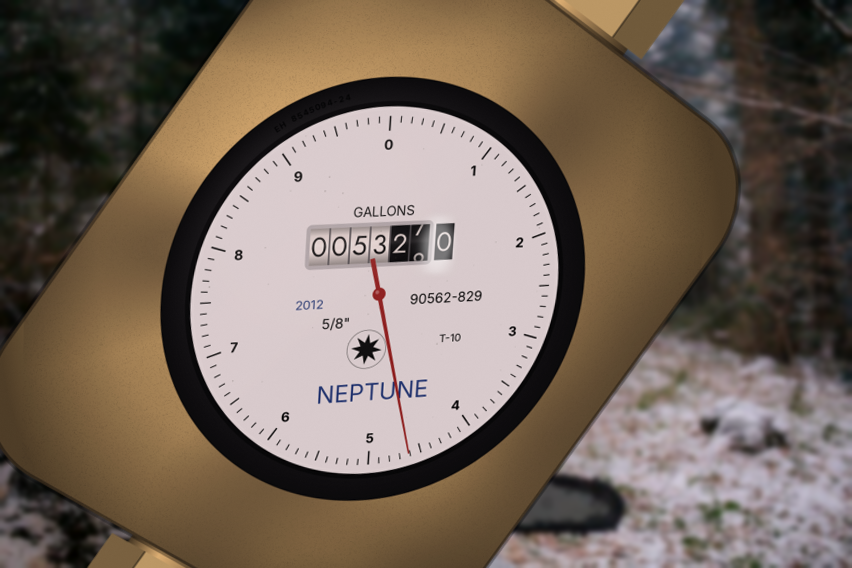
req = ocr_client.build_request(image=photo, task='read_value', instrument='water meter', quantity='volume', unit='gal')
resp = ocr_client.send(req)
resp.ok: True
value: 53274.6 gal
